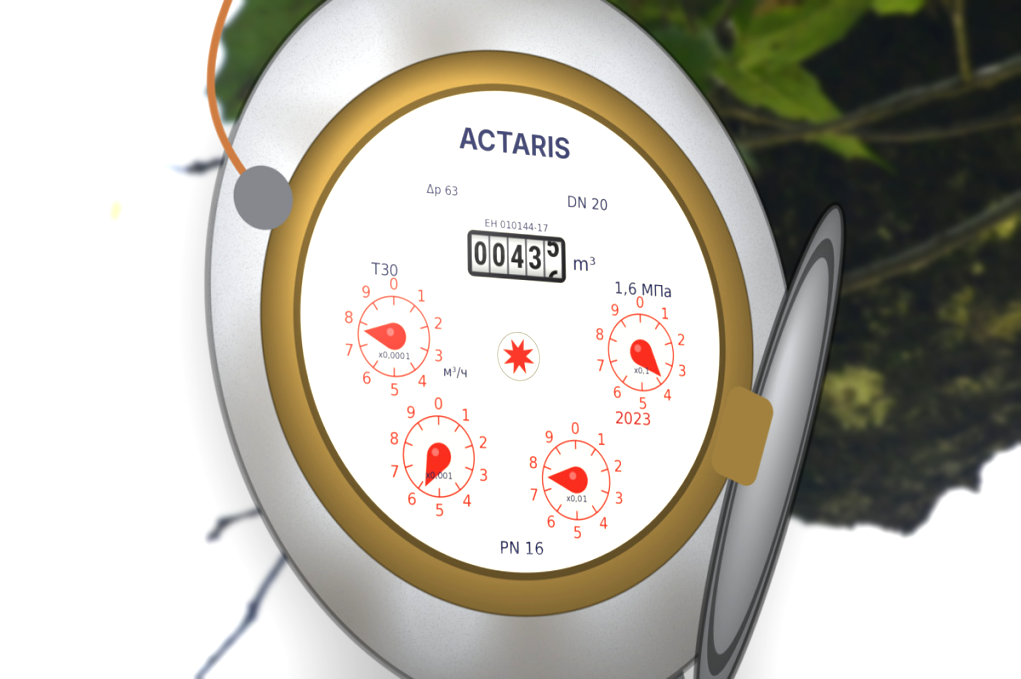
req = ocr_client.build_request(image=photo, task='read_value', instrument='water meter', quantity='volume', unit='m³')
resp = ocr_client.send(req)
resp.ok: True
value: 435.3757 m³
